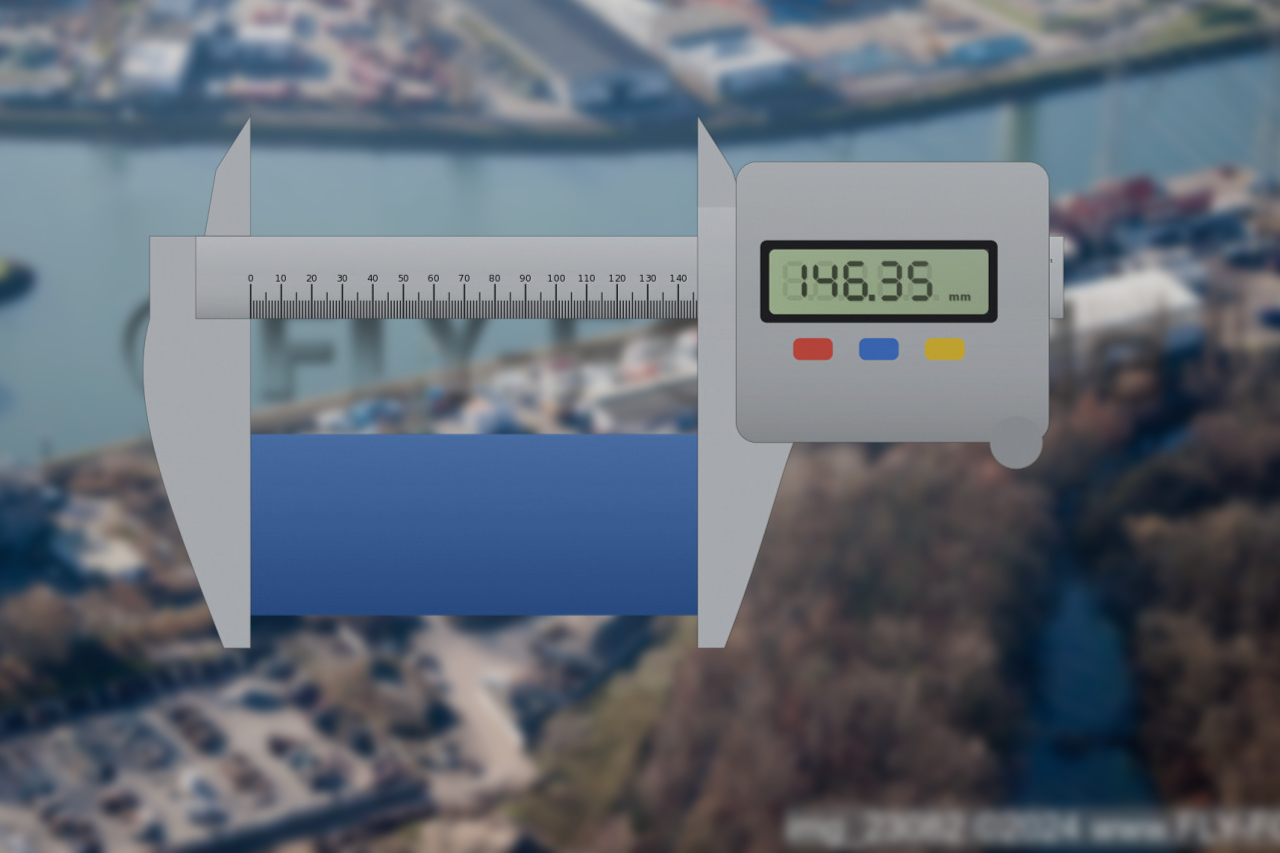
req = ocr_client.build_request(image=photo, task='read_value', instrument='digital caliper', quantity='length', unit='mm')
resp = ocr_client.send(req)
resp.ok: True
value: 146.35 mm
